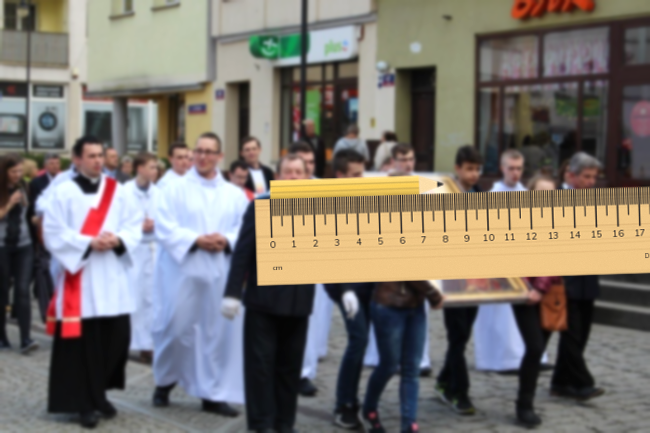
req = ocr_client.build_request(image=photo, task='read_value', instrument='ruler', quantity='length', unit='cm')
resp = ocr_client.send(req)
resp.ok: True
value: 8 cm
